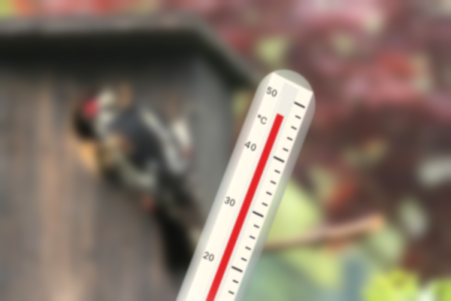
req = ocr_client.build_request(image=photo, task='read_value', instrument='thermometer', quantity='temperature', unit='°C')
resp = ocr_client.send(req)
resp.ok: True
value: 47 °C
